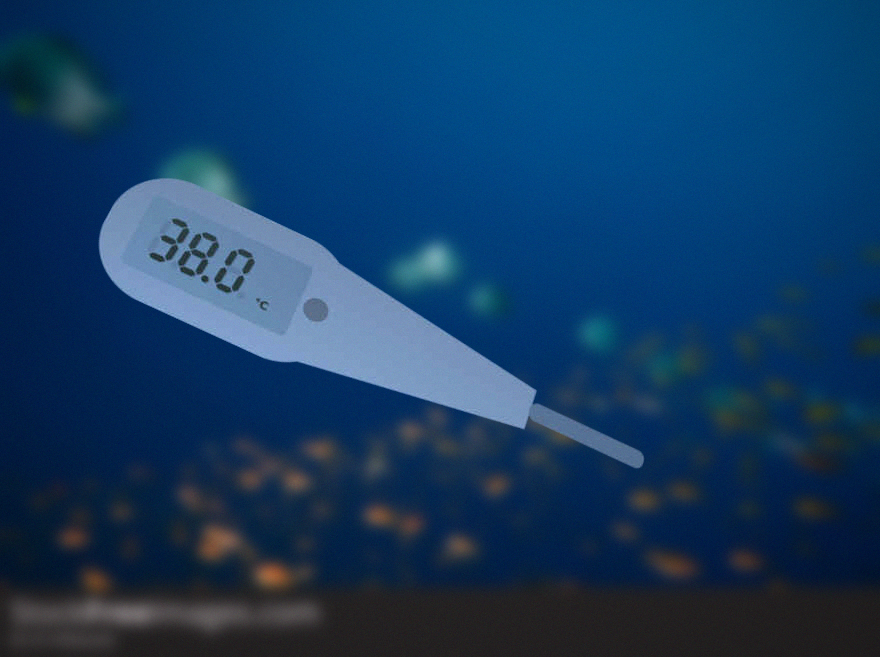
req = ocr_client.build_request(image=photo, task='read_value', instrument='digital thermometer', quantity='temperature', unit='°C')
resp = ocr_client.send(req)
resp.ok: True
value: 38.0 °C
